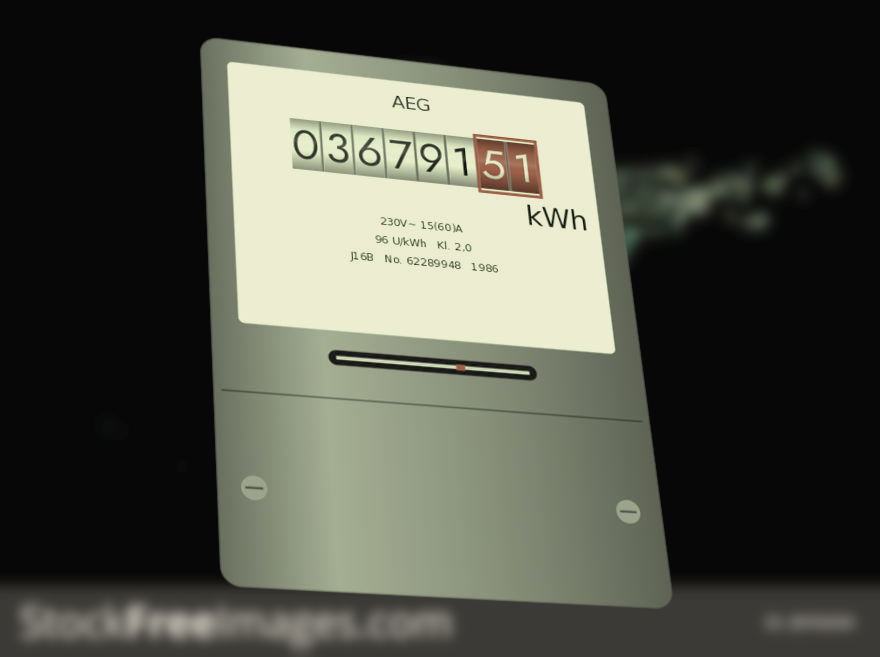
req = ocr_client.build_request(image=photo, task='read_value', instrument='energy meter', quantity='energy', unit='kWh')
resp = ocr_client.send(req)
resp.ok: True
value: 36791.51 kWh
